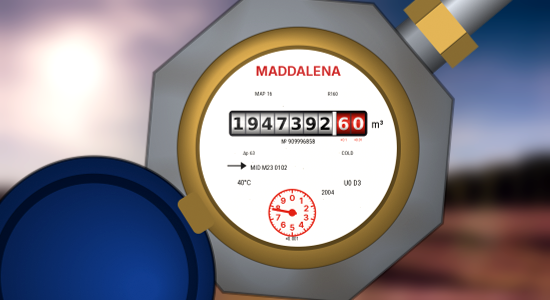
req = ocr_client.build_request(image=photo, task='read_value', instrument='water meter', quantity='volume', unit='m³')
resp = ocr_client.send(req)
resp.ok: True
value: 1947392.607 m³
